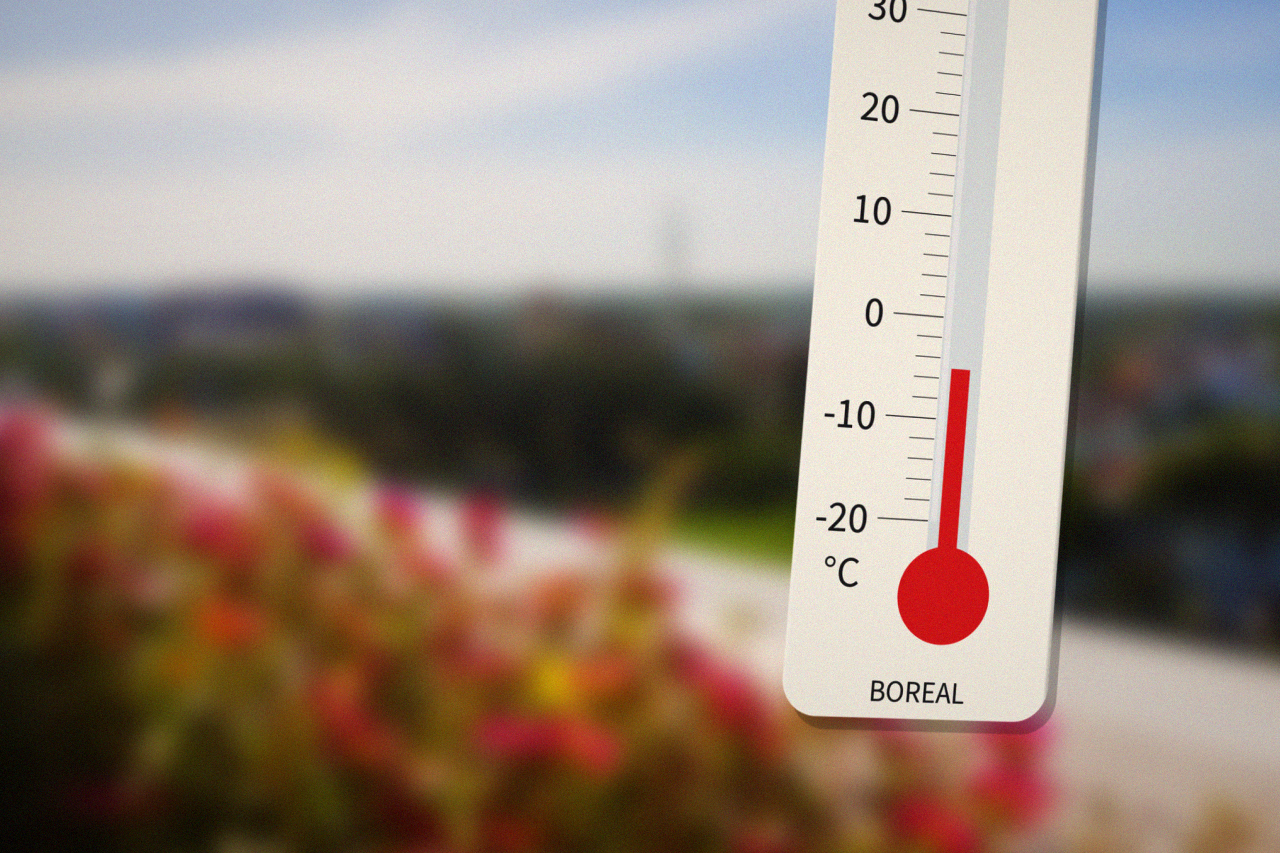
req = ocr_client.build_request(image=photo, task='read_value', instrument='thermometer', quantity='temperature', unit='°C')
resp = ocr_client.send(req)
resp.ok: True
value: -5 °C
